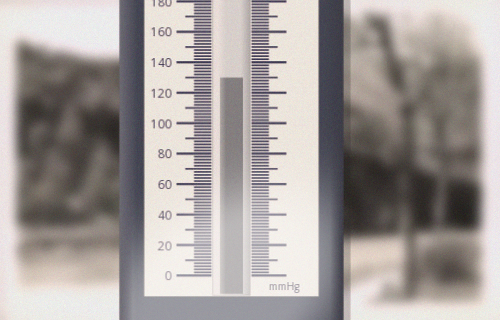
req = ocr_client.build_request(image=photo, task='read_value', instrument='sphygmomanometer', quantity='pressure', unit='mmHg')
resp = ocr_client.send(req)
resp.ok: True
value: 130 mmHg
